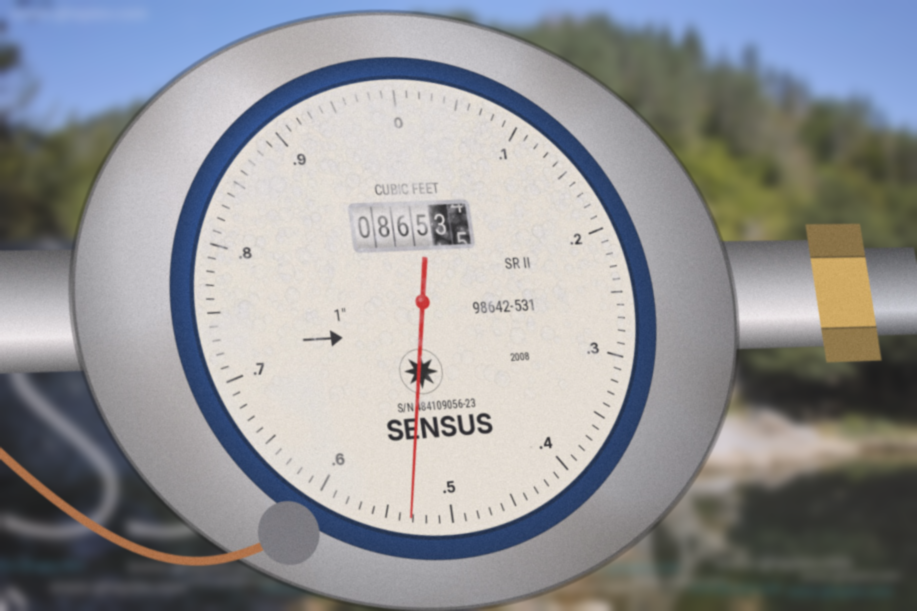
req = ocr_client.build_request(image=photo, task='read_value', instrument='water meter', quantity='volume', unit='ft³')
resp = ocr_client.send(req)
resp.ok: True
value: 86534.53 ft³
